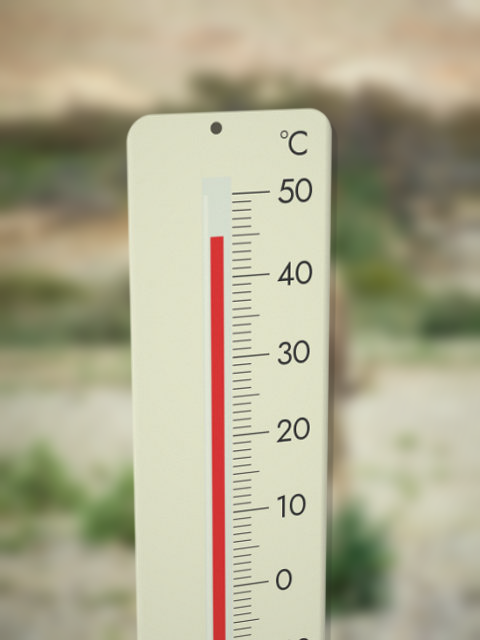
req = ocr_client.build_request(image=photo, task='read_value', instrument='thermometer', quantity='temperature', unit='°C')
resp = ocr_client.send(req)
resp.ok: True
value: 45 °C
